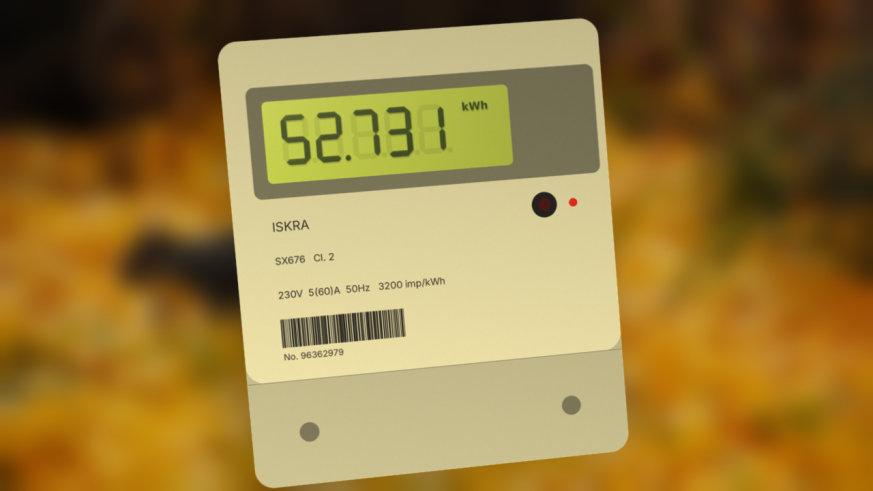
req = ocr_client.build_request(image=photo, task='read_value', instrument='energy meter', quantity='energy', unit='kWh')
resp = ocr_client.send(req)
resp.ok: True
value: 52.731 kWh
